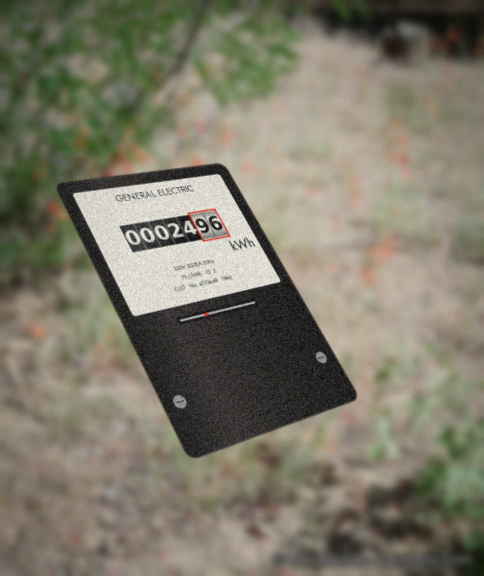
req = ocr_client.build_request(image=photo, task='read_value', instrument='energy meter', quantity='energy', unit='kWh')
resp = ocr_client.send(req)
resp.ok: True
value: 24.96 kWh
